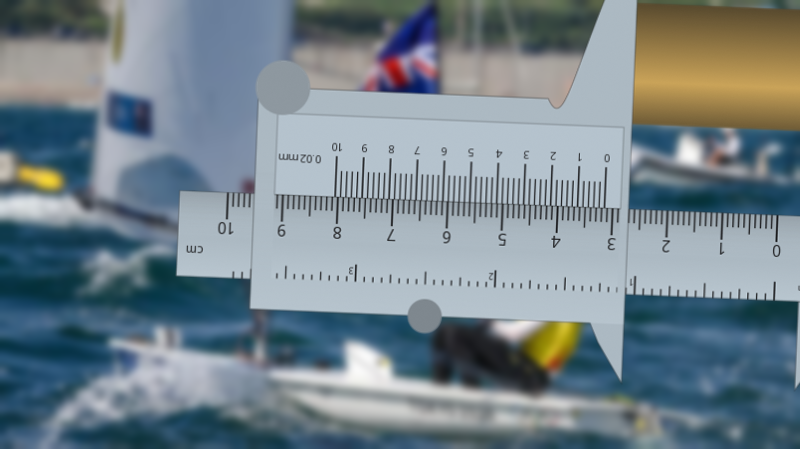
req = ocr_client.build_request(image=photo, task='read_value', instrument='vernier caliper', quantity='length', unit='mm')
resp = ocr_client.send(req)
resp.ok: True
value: 31.5 mm
